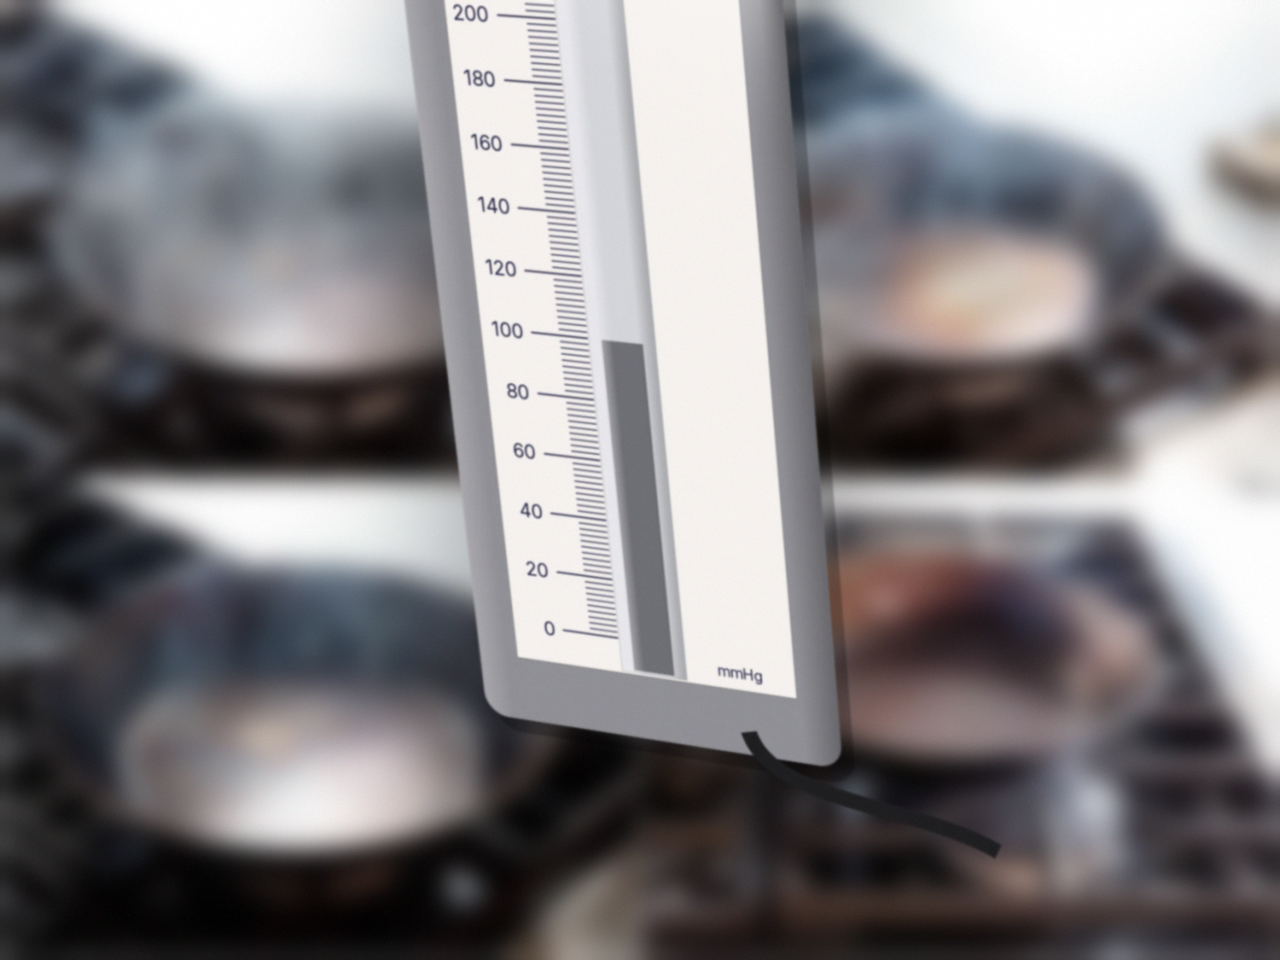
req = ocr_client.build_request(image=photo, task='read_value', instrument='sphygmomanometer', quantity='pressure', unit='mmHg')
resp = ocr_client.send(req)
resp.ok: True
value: 100 mmHg
